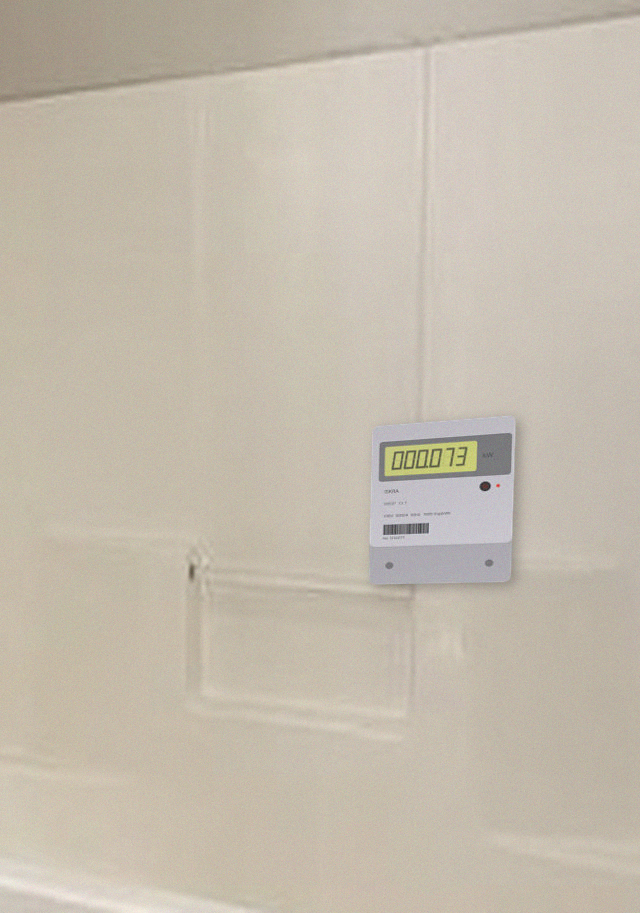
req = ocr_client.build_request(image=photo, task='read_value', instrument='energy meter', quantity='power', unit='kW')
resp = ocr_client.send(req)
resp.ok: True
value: 0.073 kW
